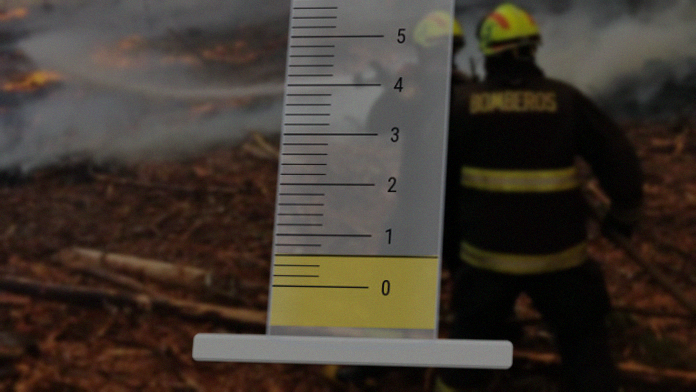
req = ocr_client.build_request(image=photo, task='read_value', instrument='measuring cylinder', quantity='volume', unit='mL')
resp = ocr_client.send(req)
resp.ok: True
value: 0.6 mL
